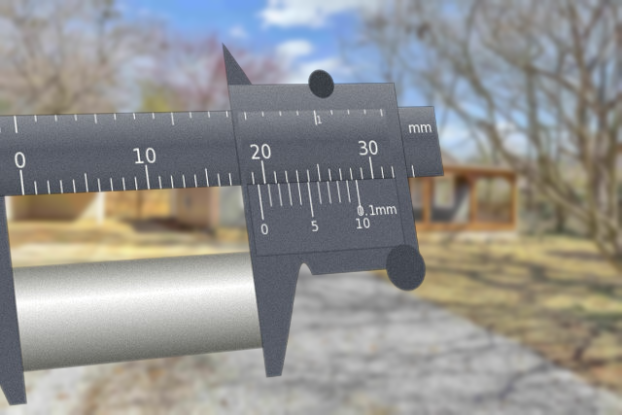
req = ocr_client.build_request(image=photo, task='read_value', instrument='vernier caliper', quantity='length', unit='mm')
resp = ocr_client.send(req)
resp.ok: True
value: 19.4 mm
